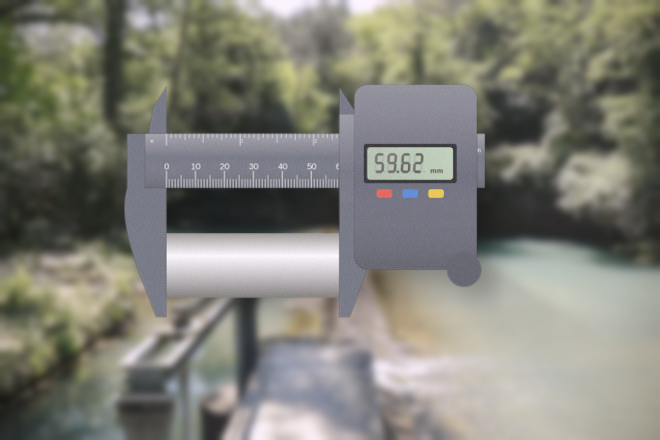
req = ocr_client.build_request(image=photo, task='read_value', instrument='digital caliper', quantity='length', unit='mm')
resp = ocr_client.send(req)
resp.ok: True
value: 59.62 mm
